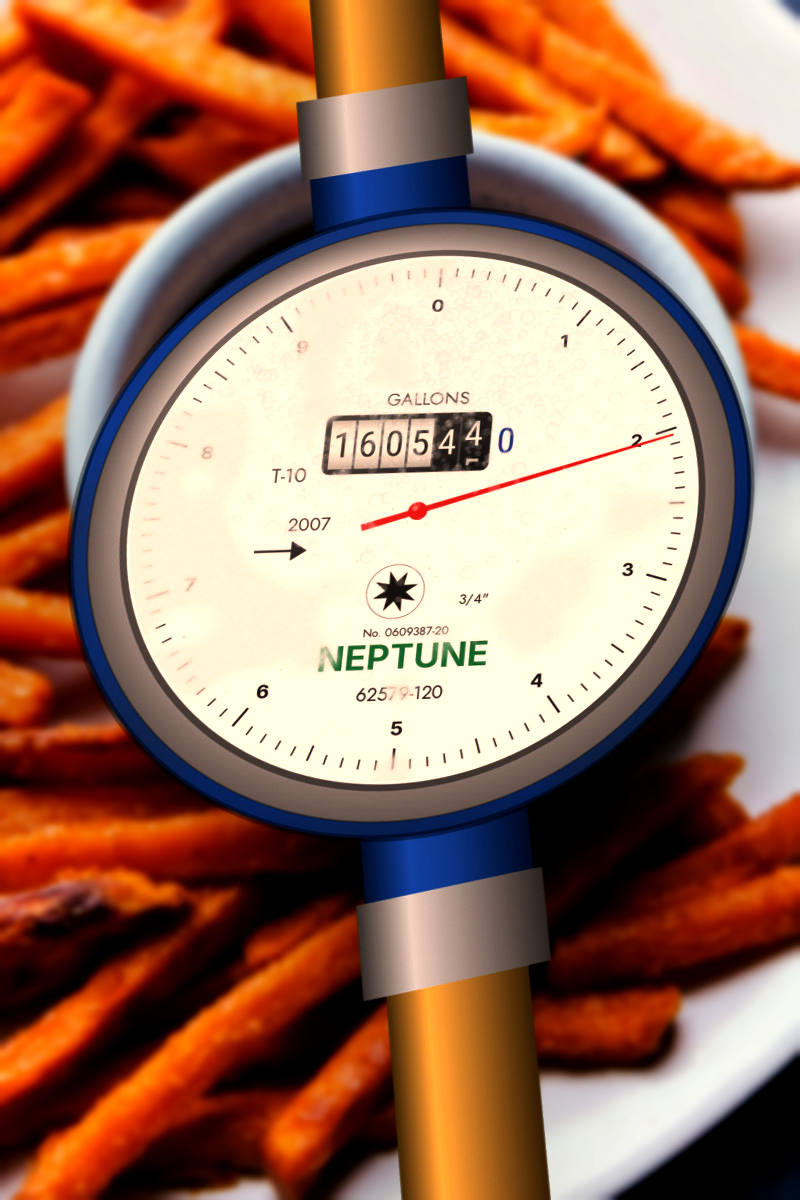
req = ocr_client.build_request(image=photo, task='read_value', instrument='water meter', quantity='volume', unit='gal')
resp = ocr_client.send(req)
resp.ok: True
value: 1605442.0 gal
